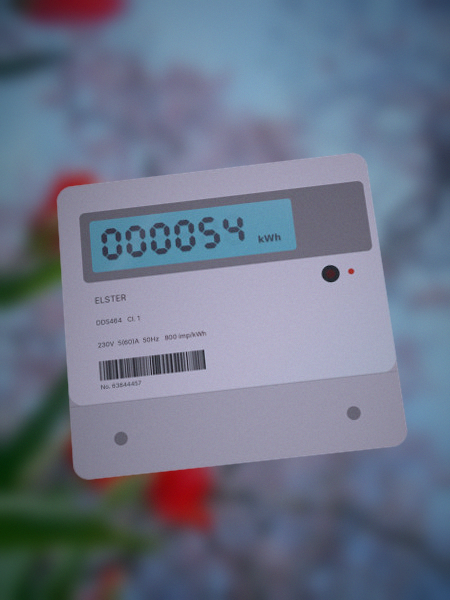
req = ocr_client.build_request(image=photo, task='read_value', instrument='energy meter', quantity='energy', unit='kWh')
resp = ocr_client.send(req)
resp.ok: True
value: 54 kWh
